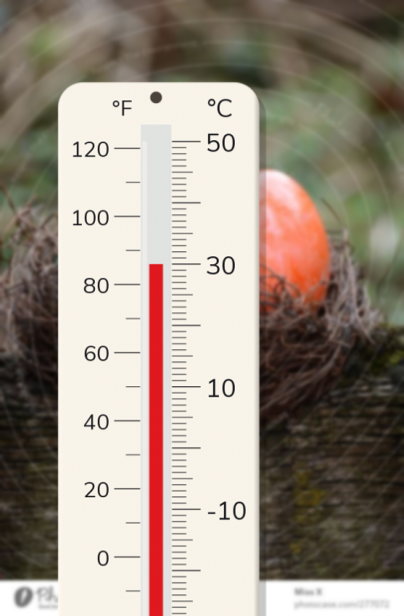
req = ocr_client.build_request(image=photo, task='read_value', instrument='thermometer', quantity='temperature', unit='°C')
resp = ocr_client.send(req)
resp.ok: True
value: 30 °C
